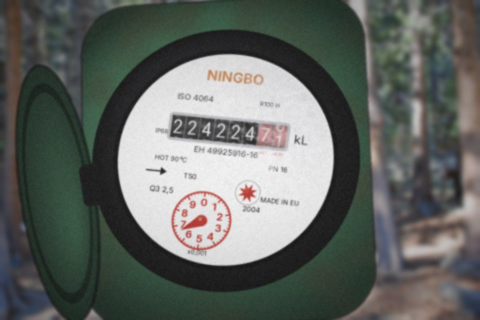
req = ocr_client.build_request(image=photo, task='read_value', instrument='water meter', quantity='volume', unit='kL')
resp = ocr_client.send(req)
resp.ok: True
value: 224224.706 kL
